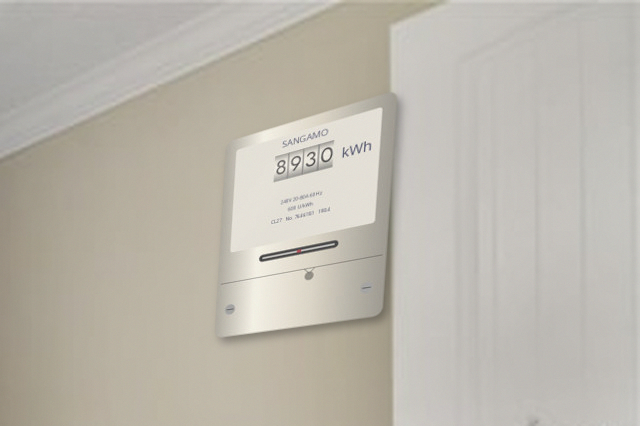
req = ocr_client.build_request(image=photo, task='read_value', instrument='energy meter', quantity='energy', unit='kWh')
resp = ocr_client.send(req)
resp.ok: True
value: 8930 kWh
